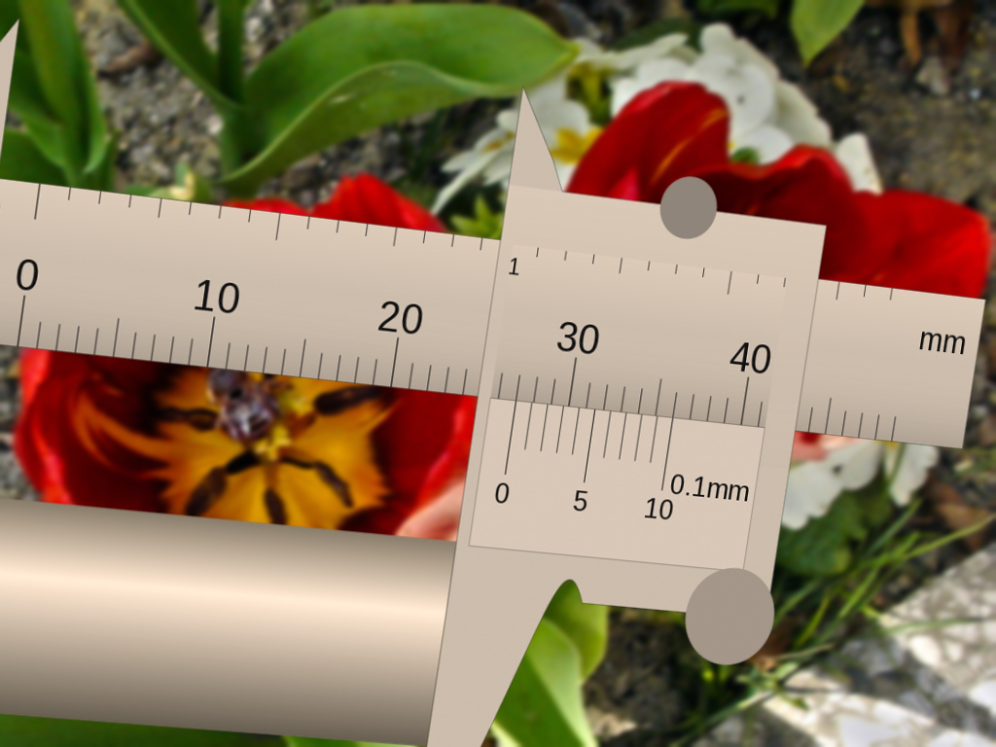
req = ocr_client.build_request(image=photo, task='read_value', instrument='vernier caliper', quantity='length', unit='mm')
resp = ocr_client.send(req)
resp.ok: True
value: 27.0 mm
